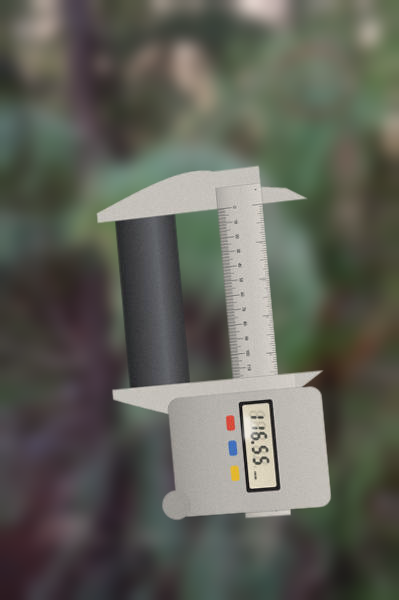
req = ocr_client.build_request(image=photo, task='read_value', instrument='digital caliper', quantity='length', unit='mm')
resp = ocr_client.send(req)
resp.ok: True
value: 116.55 mm
